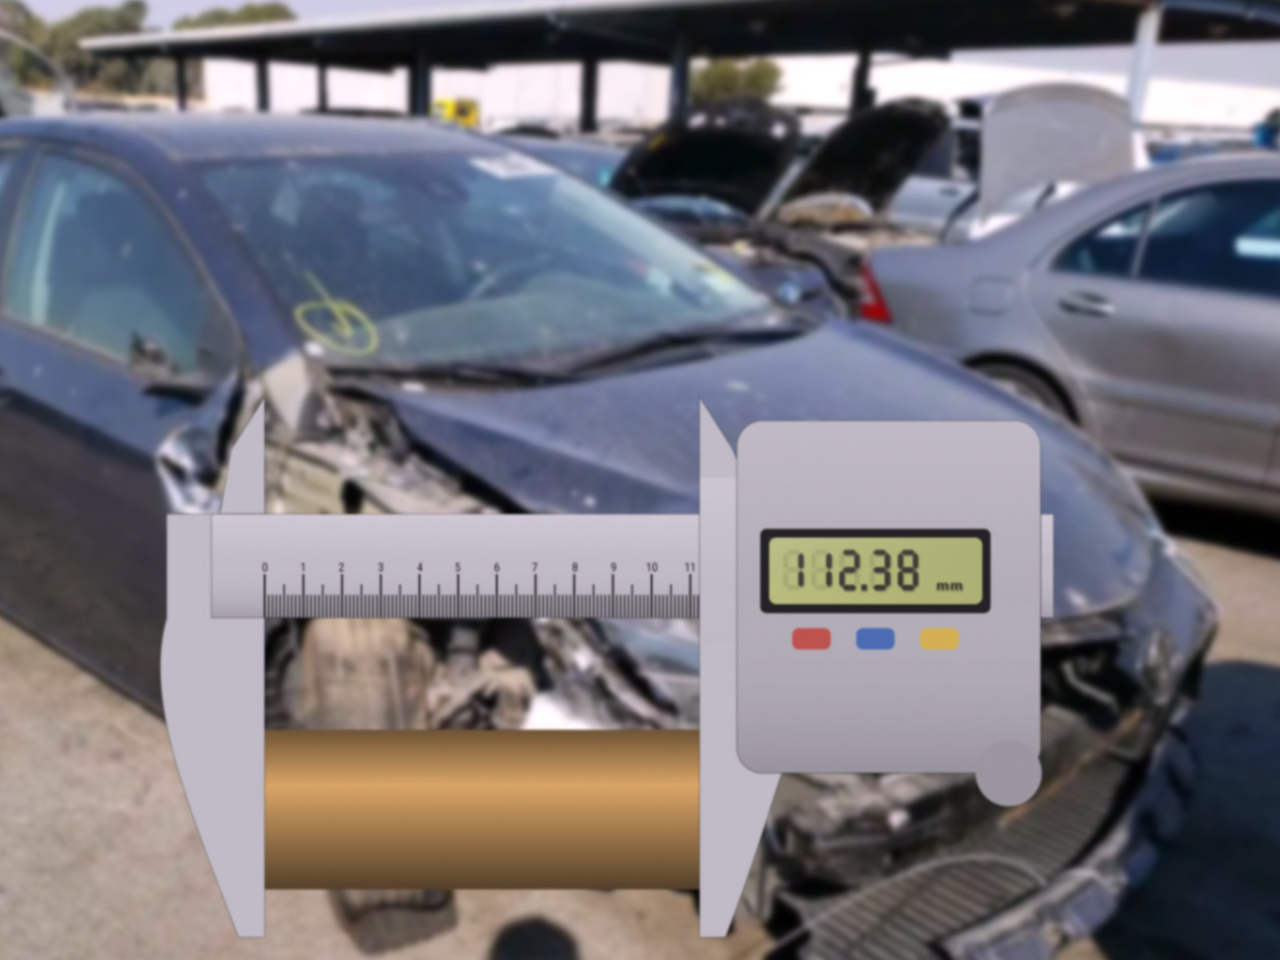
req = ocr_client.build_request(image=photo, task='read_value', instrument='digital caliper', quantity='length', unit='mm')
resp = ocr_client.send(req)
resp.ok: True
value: 112.38 mm
